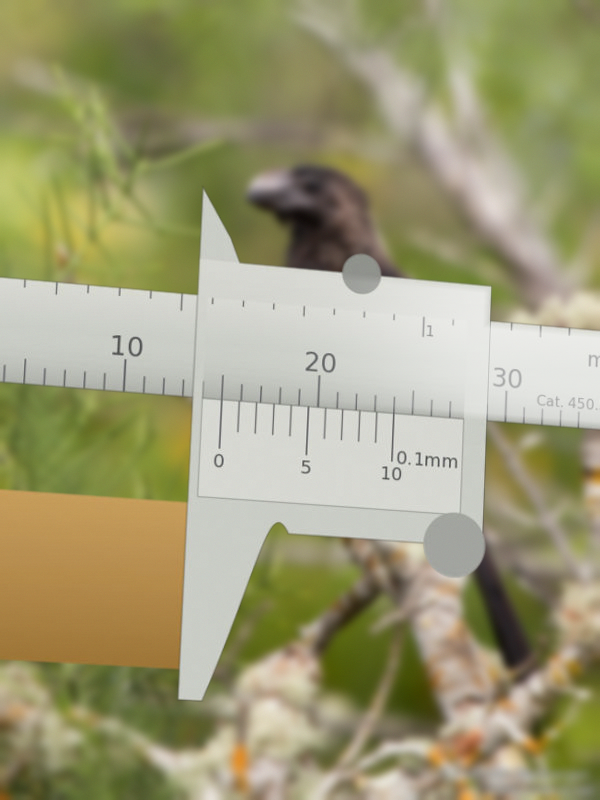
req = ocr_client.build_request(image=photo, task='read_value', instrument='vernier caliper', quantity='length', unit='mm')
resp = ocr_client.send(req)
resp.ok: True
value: 15.0 mm
